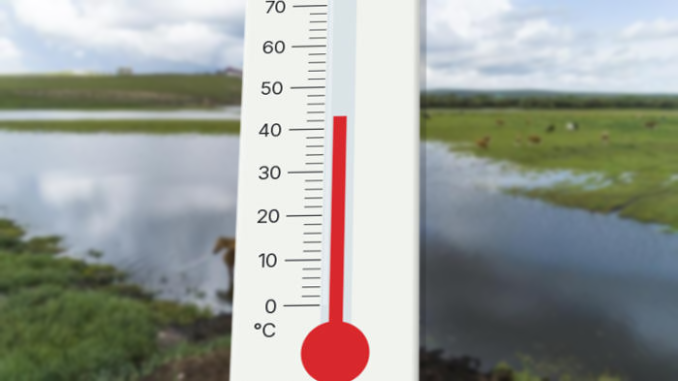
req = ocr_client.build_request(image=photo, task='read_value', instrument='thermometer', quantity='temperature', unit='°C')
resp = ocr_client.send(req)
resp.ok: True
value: 43 °C
